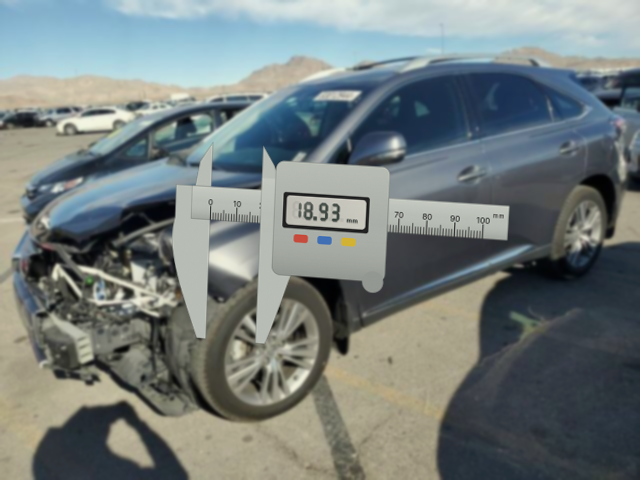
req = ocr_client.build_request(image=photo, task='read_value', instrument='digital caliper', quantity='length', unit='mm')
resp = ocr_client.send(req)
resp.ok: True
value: 18.93 mm
